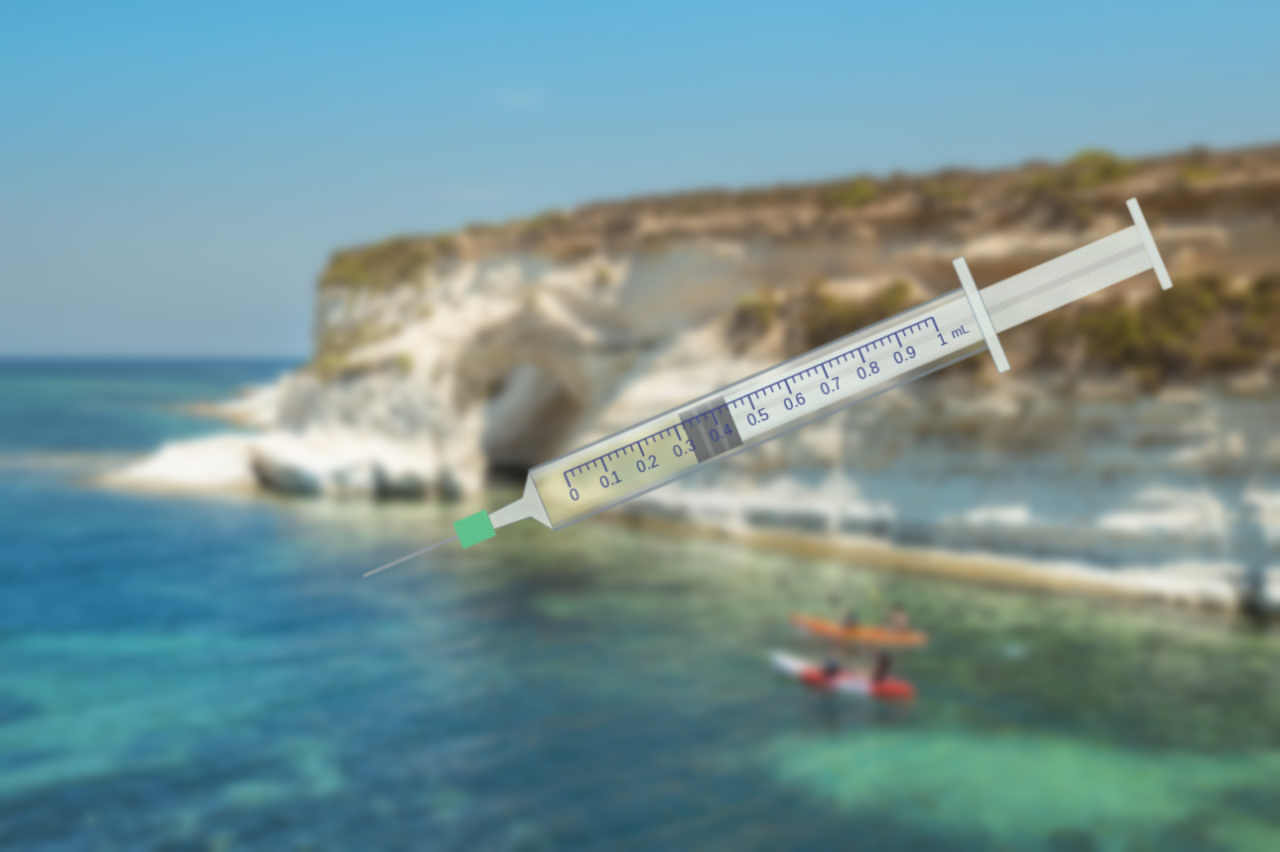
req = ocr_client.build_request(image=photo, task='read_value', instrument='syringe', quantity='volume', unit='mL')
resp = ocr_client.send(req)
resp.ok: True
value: 0.32 mL
